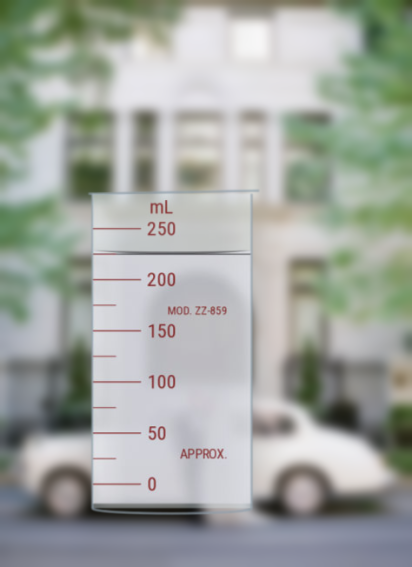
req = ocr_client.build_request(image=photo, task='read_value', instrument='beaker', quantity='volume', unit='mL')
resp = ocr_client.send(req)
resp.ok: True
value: 225 mL
